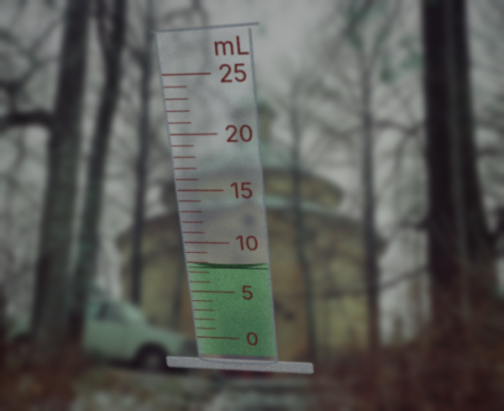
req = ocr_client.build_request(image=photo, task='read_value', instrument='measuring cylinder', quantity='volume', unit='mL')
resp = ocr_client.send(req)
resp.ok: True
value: 7.5 mL
